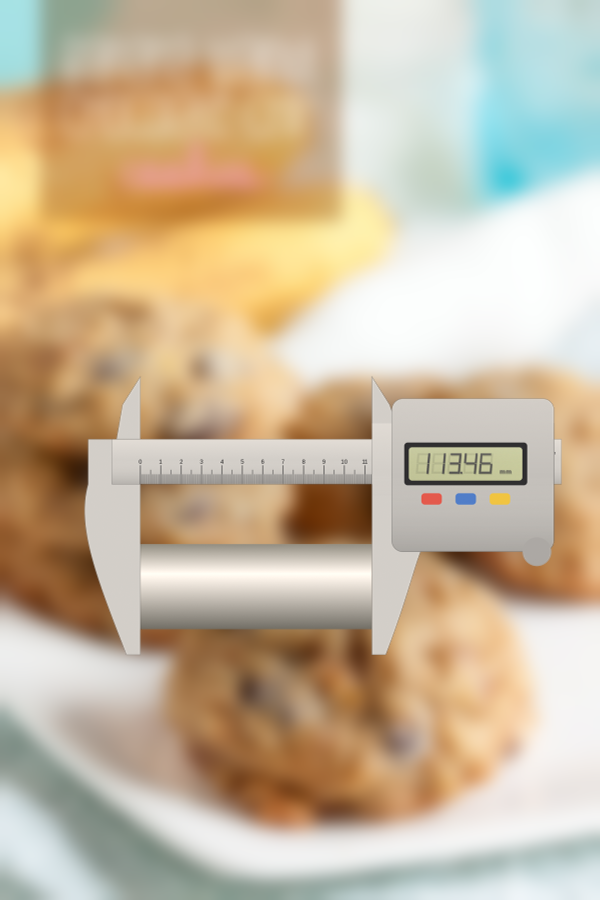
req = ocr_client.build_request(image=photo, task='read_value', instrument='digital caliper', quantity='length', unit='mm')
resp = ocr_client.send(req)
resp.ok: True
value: 113.46 mm
